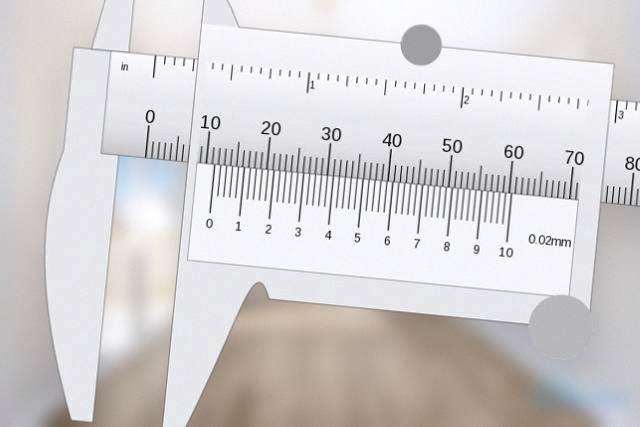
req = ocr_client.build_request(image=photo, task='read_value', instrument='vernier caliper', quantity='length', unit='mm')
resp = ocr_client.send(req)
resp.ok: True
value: 11.4 mm
